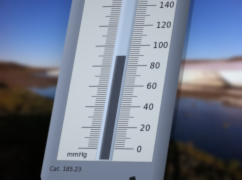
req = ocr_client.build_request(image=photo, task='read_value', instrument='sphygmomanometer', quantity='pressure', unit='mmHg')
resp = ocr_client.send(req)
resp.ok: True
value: 90 mmHg
